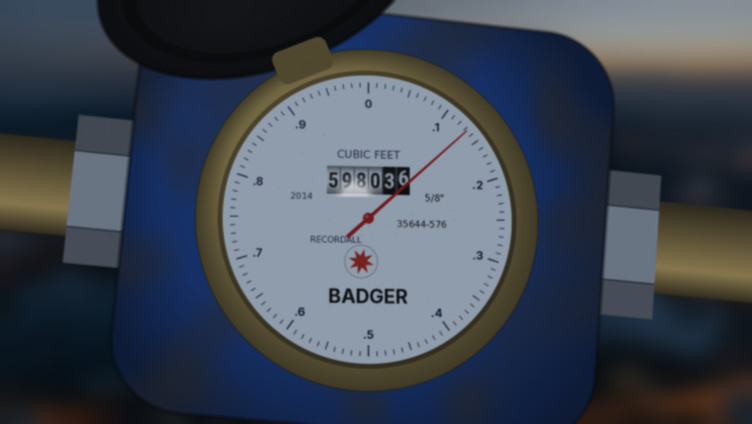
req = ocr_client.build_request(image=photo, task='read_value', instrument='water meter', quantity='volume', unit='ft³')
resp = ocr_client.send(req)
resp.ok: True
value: 598036.13 ft³
